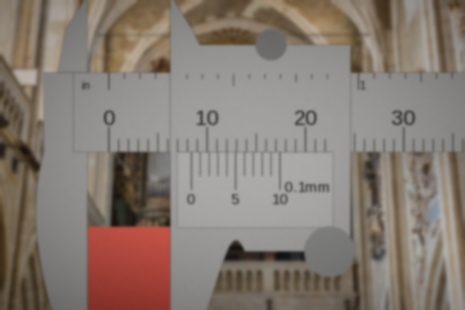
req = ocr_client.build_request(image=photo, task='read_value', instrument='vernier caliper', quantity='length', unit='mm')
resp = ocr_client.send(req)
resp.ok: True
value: 8.4 mm
